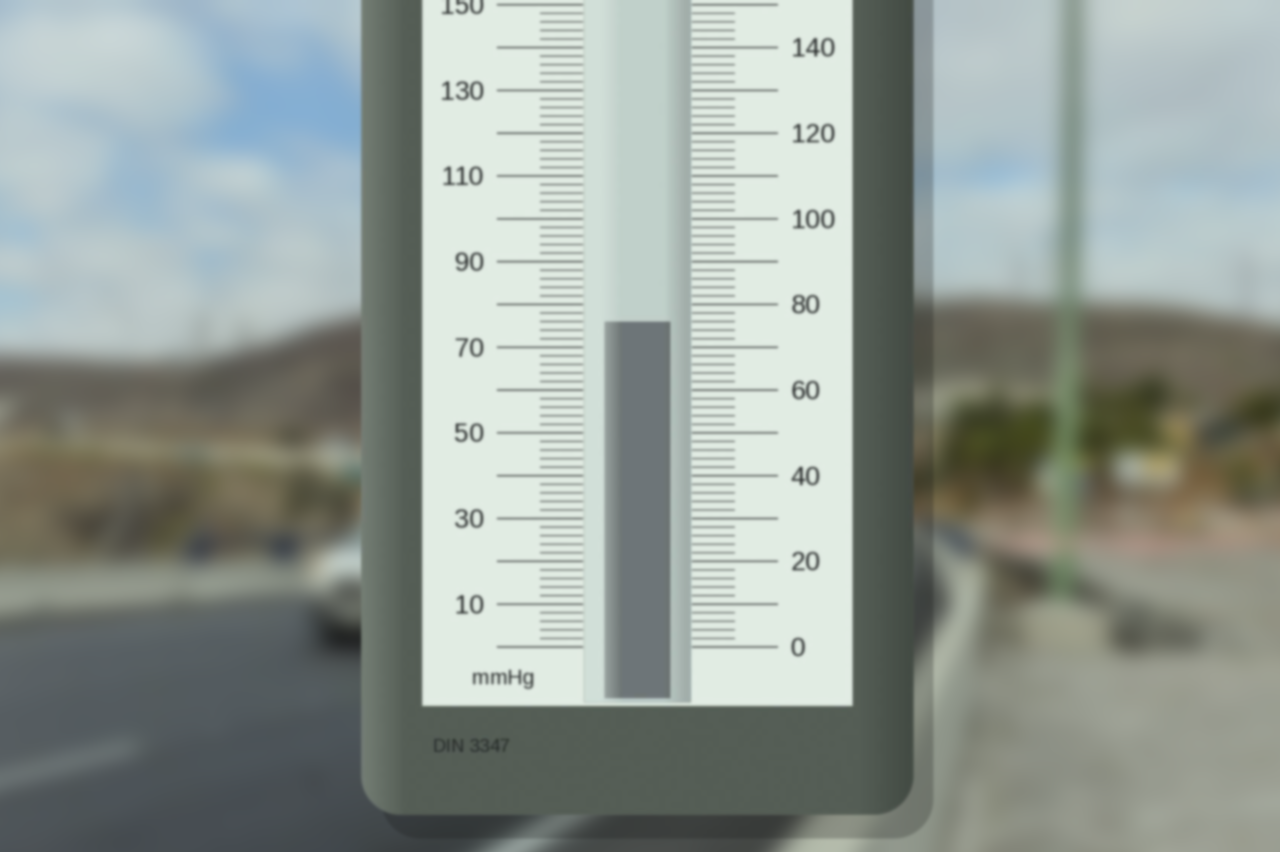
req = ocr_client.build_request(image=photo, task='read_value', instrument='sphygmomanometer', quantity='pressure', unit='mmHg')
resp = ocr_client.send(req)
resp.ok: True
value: 76 mmHg
